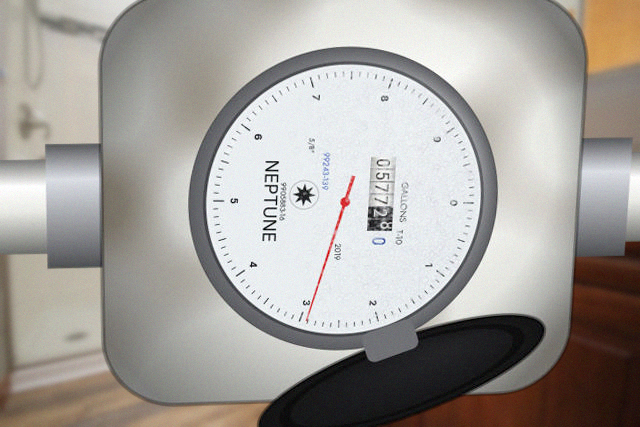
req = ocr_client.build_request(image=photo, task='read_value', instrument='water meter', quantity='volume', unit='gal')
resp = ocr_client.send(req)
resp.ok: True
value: 577282.9 gal
